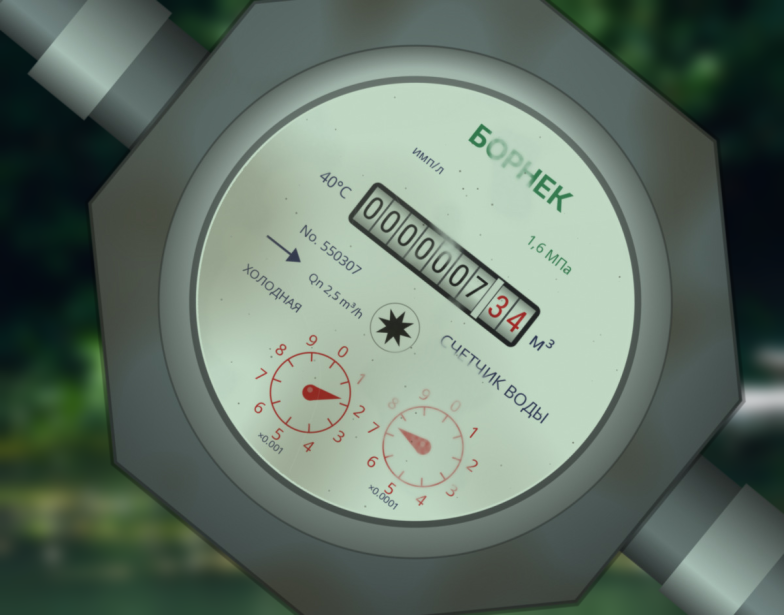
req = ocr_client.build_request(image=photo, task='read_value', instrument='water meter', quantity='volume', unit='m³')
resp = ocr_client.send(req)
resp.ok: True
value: 7.3417 m³
